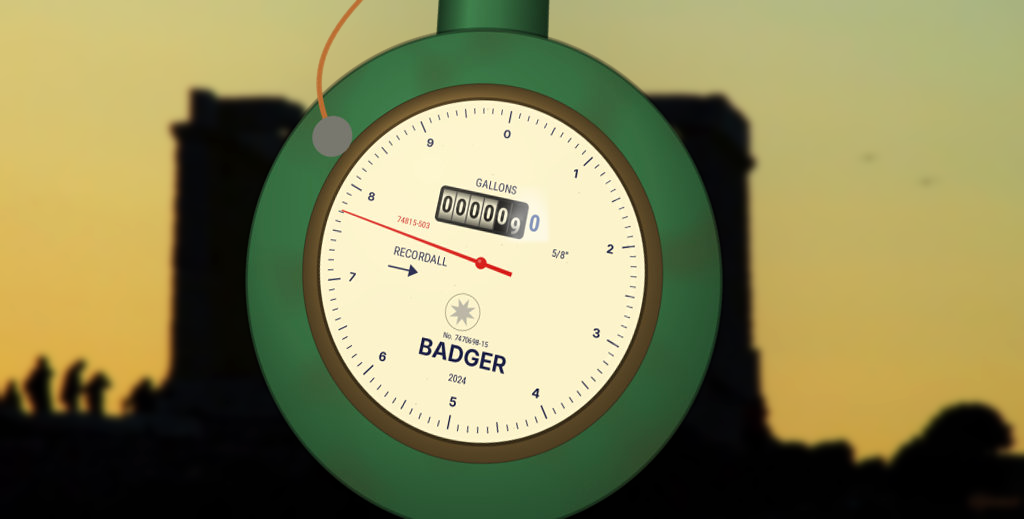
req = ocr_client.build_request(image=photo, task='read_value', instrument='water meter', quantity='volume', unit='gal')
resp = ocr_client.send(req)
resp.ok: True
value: 87.7 gal
